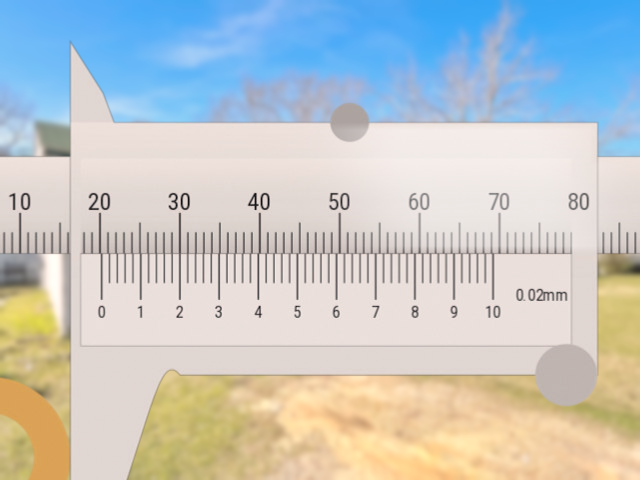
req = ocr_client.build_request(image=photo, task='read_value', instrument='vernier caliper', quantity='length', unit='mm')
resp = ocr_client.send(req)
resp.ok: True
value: 20.2 mm
